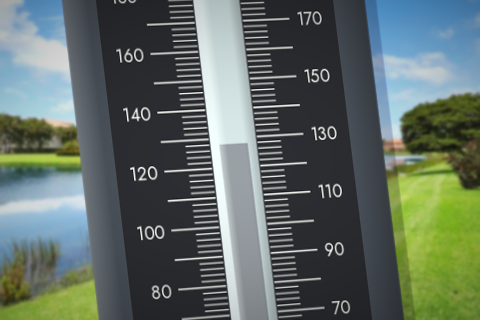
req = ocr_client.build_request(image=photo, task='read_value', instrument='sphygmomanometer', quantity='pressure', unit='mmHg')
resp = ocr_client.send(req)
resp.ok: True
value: 128 mmHg
